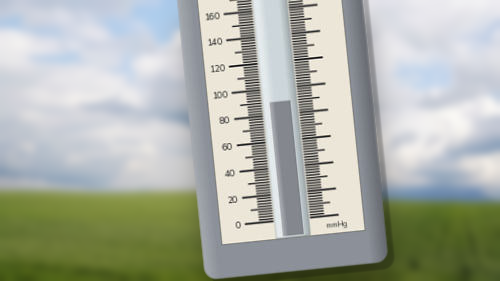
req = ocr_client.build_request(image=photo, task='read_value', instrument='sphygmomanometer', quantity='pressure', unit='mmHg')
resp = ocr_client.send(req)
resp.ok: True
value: 90 mmHg
